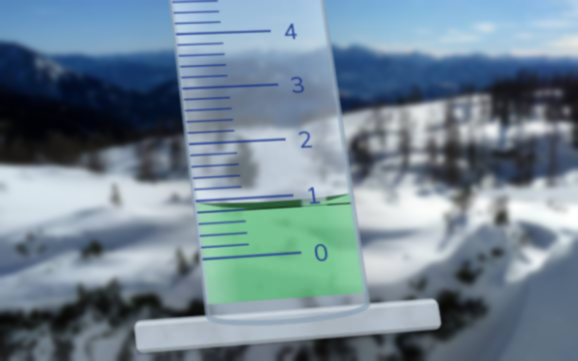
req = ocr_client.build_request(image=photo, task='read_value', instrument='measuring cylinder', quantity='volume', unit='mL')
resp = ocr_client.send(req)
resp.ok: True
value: 0.8 mL
